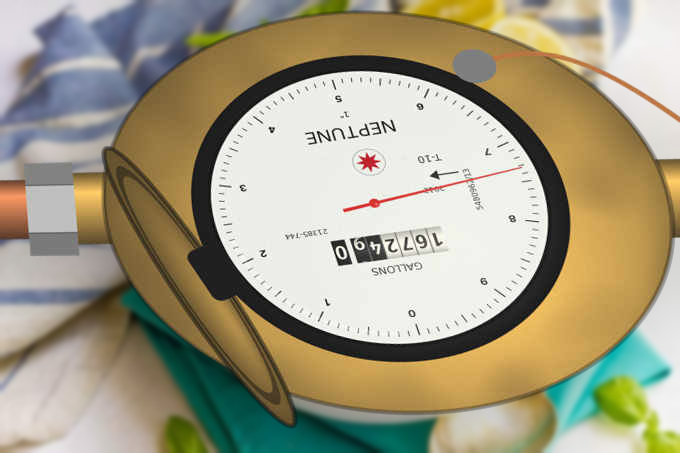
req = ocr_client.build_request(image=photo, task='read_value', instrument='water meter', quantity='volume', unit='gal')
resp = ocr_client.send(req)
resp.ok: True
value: 1672487.3 gal
